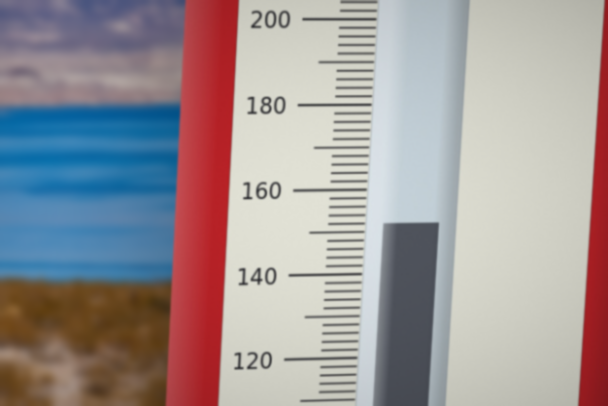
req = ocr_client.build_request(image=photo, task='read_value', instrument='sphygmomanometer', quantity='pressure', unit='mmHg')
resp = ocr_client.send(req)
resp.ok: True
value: 152 mmHg
